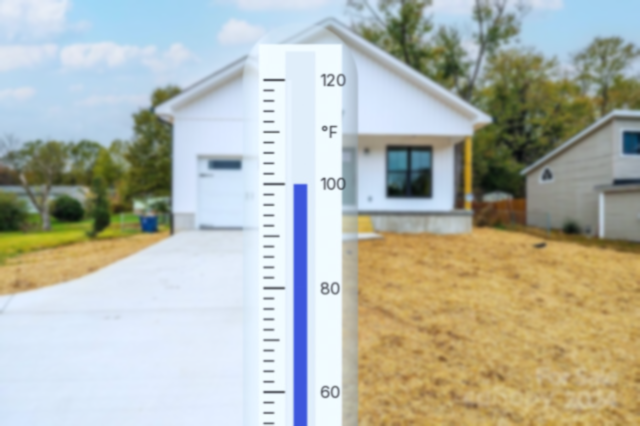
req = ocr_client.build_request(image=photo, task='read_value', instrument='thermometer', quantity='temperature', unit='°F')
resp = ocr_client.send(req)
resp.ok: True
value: 100 °F
